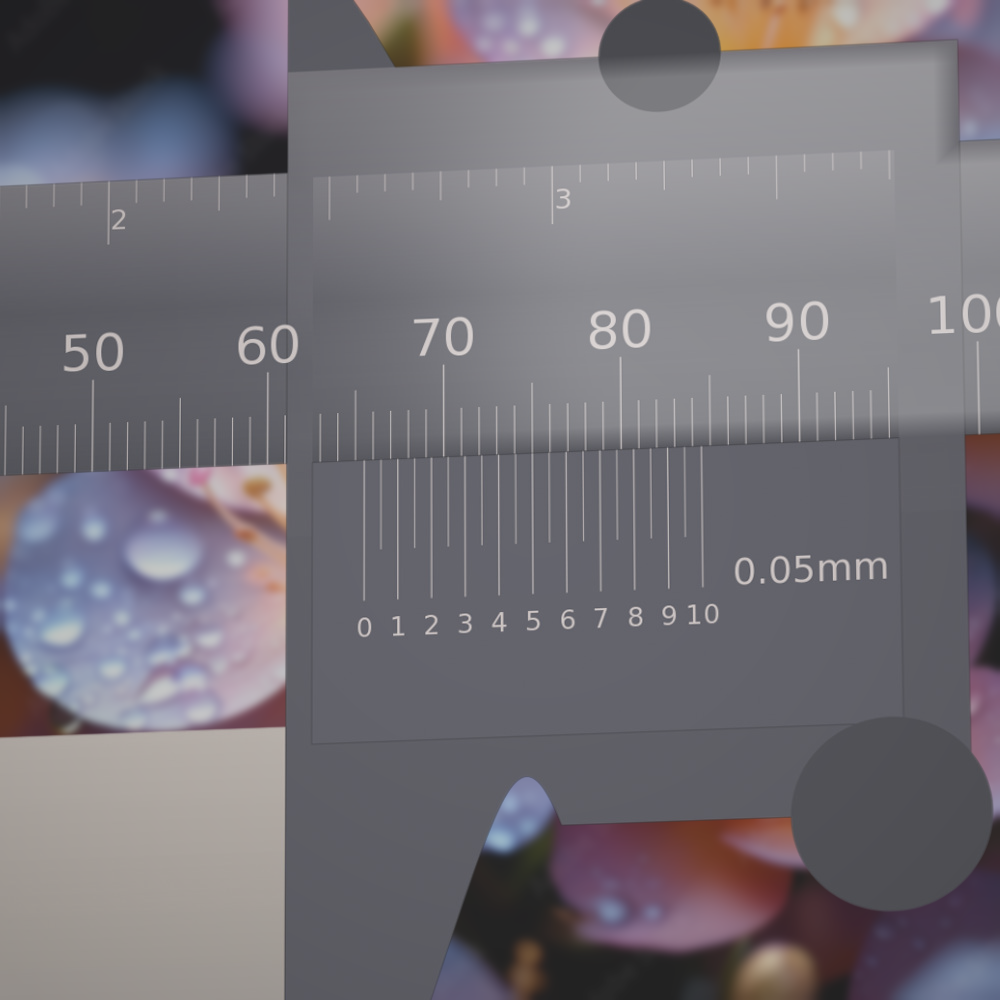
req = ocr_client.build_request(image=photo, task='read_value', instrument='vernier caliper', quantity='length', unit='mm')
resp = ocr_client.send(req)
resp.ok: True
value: 65.5 mm
